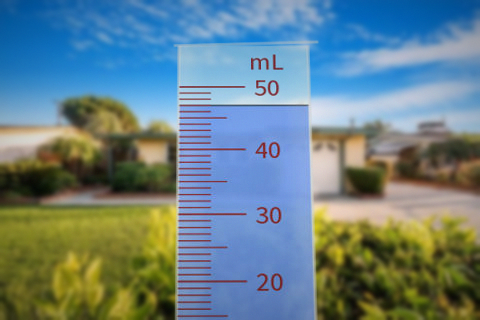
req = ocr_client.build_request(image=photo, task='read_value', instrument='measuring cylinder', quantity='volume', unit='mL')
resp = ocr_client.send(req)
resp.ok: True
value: 47 mL
